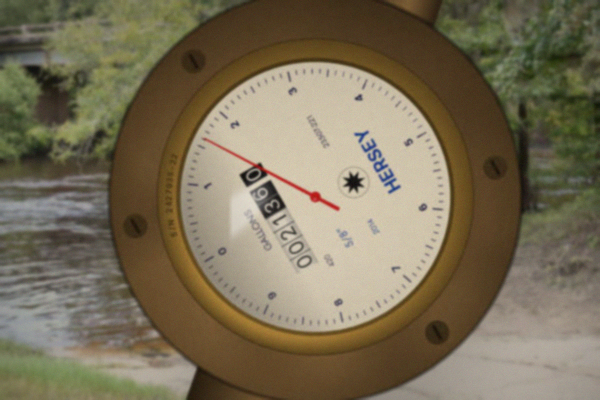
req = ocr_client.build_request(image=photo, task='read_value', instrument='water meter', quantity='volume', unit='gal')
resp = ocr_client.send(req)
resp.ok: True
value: 21361.6 gal
